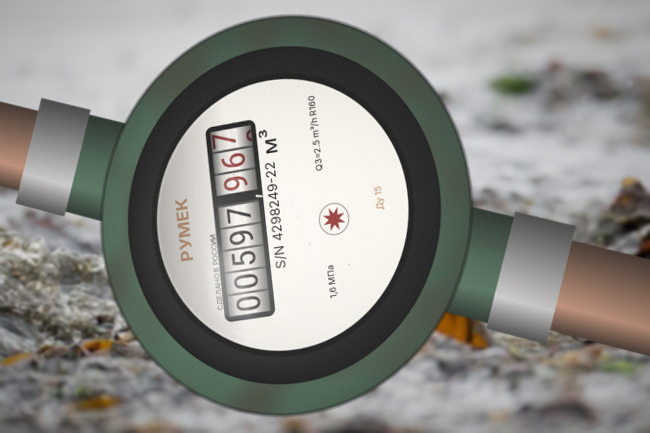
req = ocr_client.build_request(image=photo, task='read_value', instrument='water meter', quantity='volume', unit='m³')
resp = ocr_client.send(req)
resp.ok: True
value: 597.967 m³
